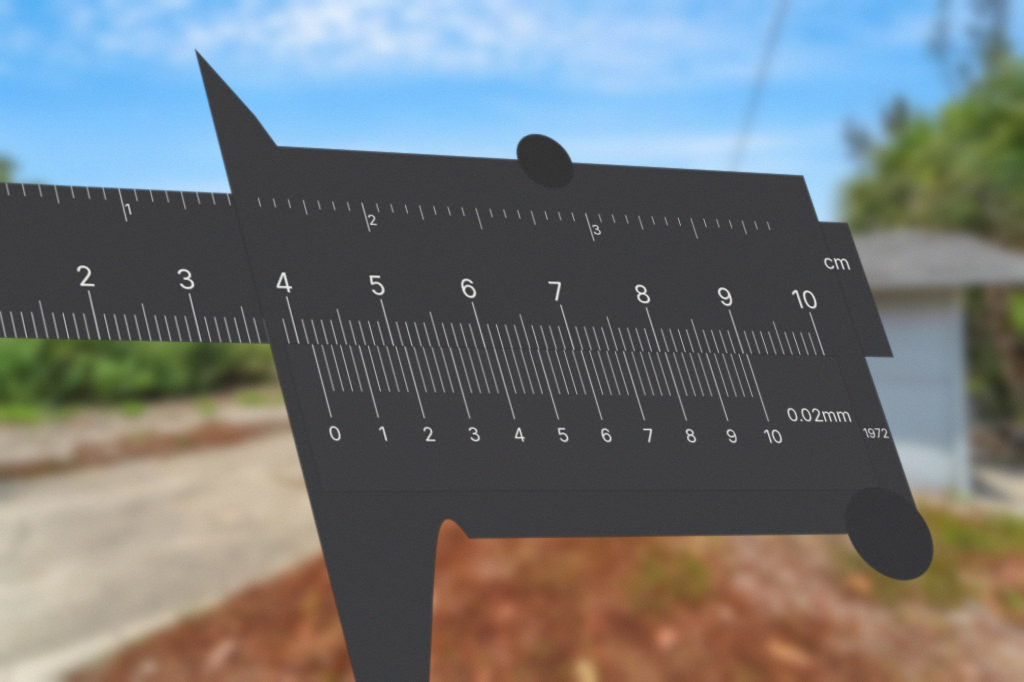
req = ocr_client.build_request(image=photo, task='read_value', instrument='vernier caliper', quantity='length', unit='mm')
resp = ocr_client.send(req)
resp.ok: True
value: 41.4 mm
